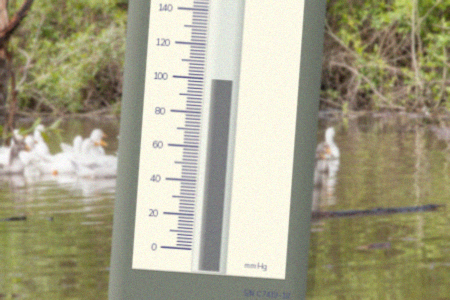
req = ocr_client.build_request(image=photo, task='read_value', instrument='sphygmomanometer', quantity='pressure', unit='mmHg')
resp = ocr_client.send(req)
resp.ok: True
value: 100 mmHg
